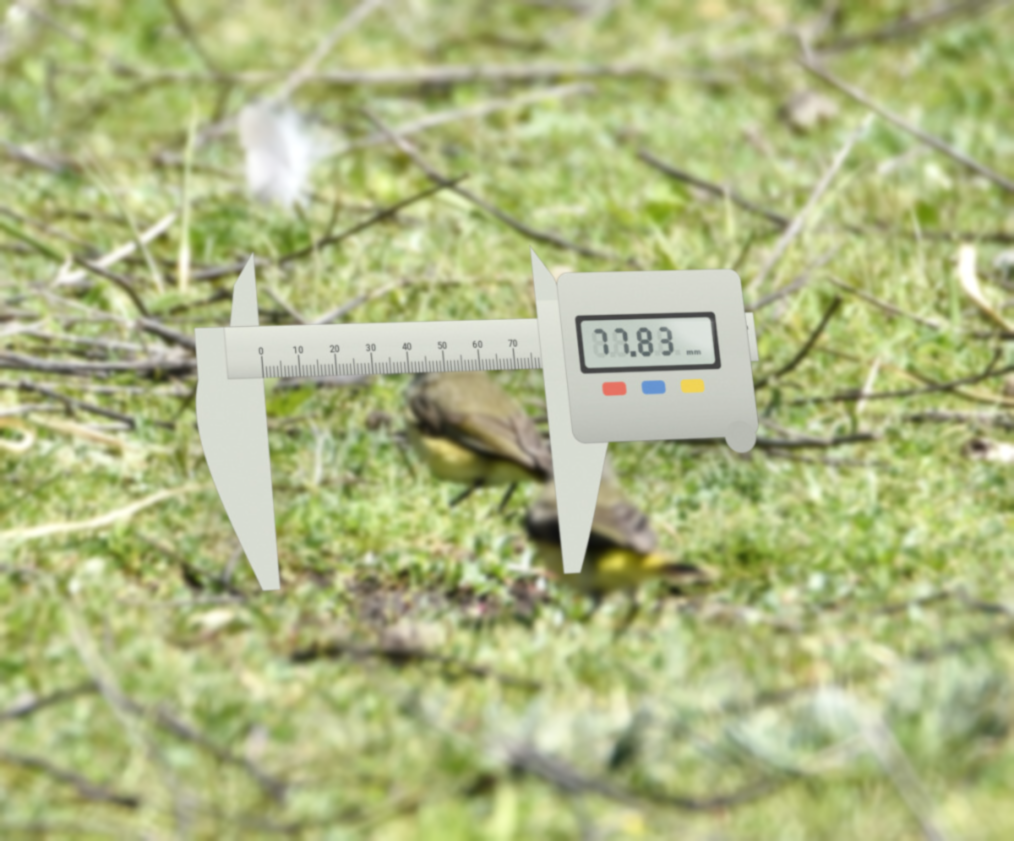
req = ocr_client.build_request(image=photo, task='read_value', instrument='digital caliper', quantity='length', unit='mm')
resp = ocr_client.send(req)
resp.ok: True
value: 77.83 mm
